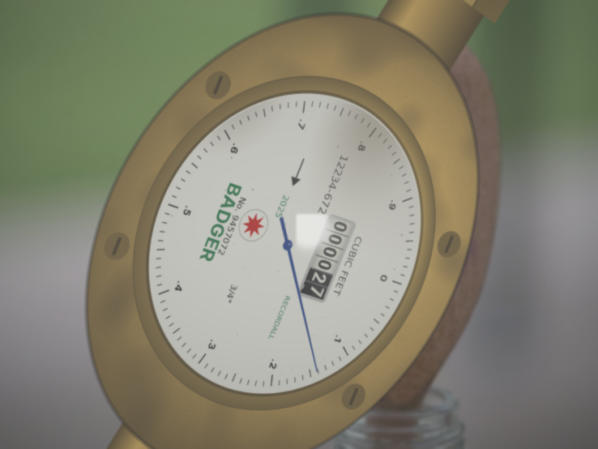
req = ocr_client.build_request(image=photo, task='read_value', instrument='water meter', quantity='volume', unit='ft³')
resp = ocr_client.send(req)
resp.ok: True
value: 27.14 ft³
